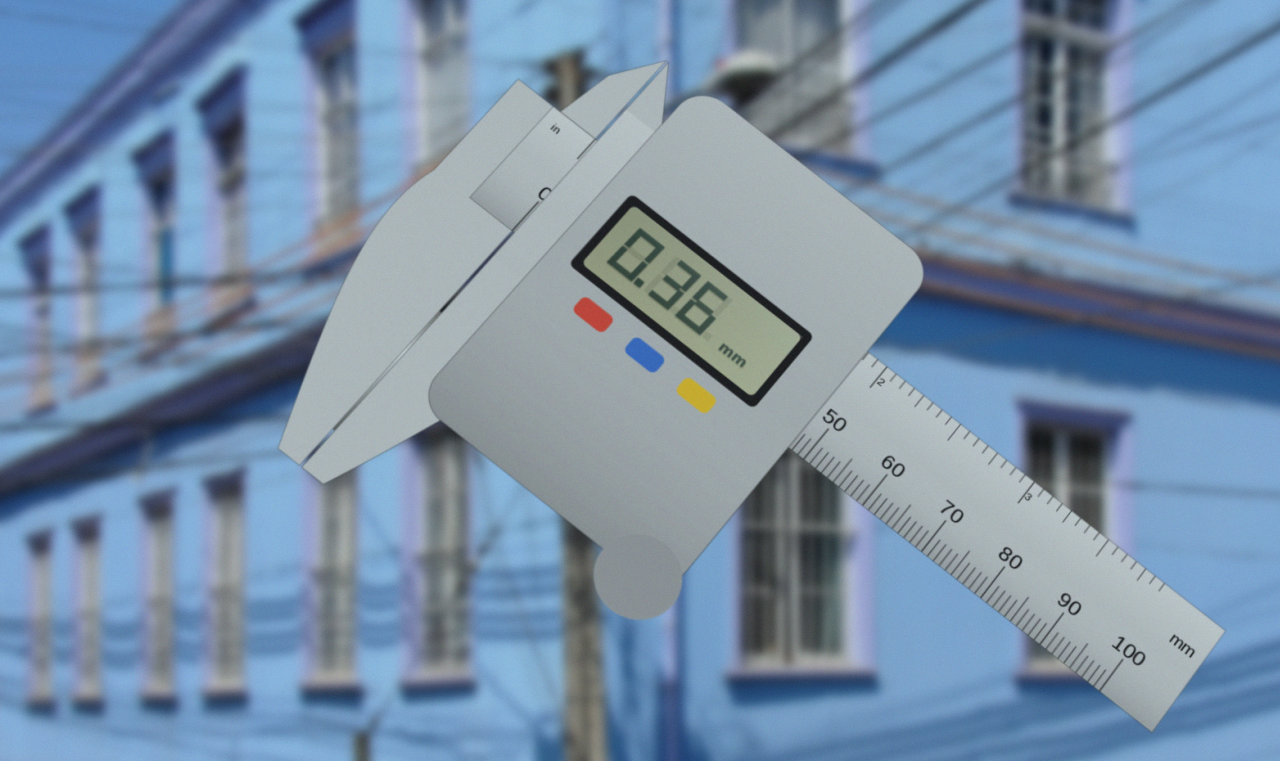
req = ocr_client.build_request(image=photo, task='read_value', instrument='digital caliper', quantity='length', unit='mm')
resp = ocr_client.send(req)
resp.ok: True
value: 0.36 mm
